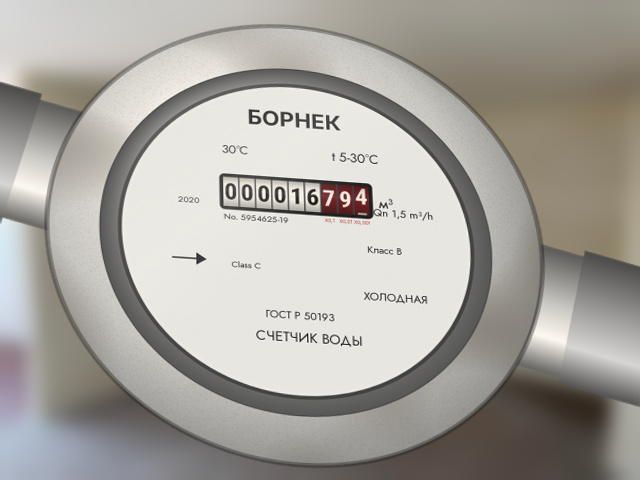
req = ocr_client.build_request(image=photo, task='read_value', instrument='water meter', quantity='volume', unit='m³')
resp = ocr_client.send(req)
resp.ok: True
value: 16.794 m³
